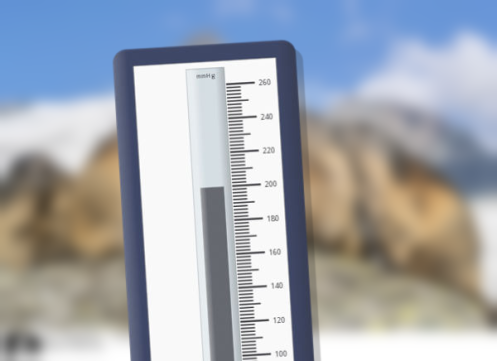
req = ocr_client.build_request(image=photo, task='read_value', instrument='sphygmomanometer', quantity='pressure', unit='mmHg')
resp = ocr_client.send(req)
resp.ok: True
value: 200 mmHg
